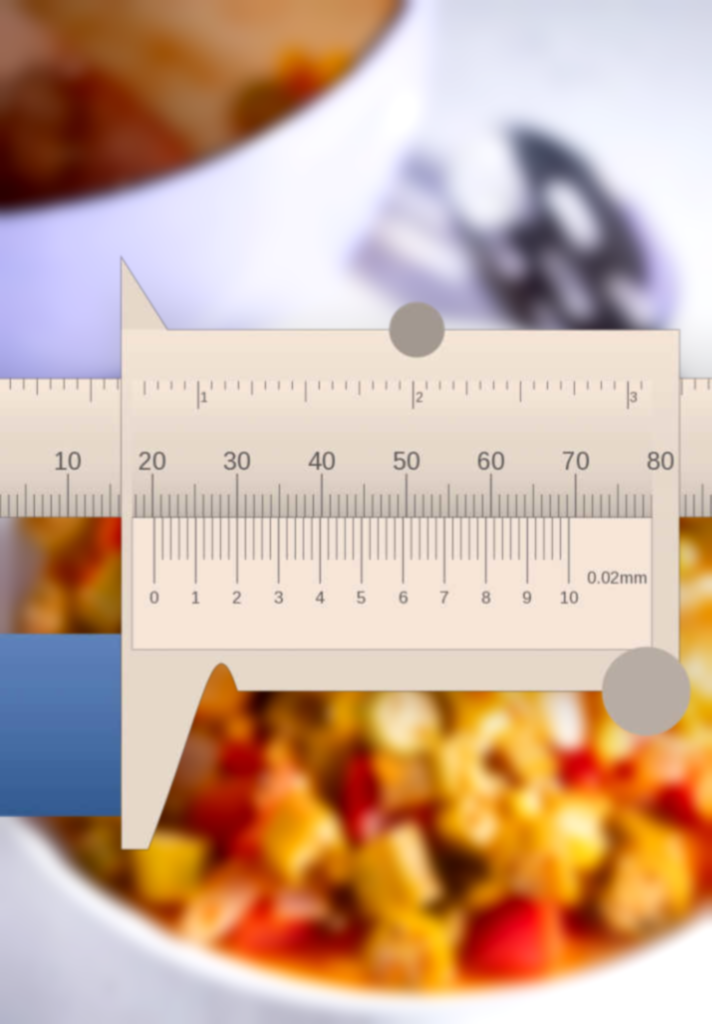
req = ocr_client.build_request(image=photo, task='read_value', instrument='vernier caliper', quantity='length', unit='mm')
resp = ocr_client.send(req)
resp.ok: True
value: 20.2 mm
